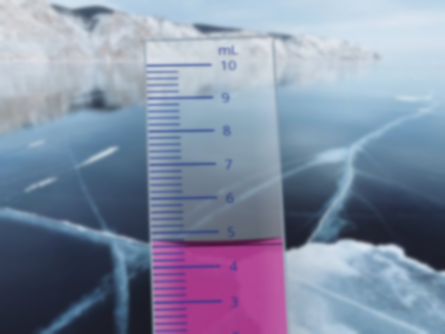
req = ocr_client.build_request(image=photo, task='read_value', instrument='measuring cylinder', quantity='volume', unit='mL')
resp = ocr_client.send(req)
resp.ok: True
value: 4.6 mL
